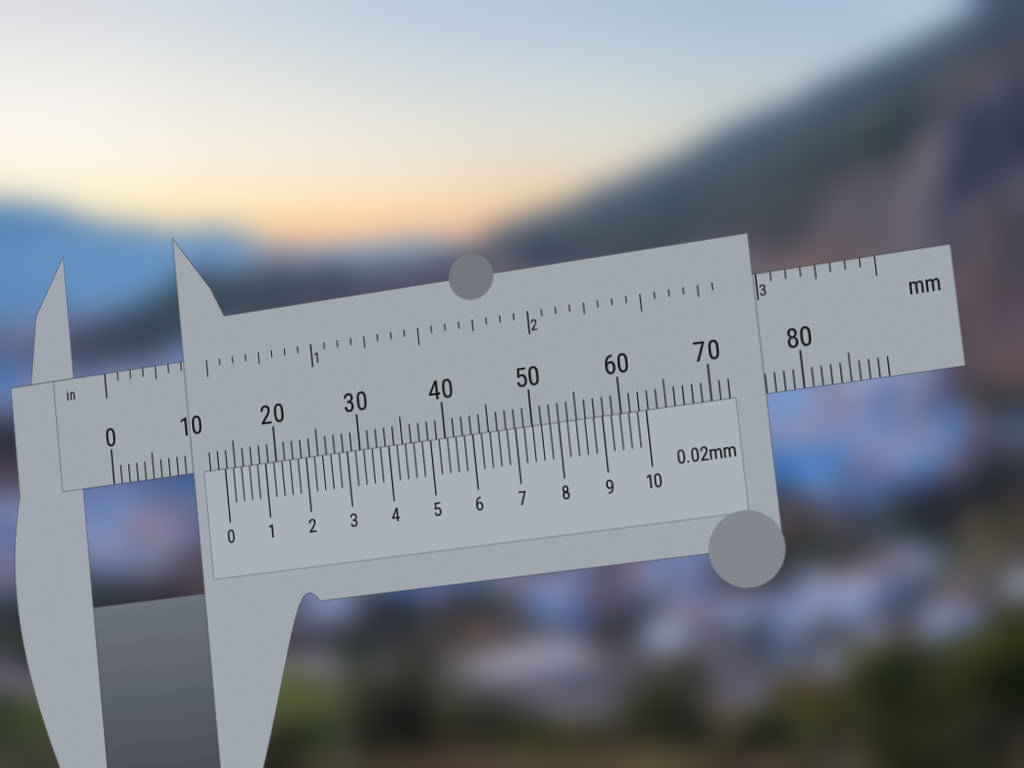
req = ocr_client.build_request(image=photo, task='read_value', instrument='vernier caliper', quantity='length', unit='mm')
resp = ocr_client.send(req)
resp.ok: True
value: 13.8 mm
